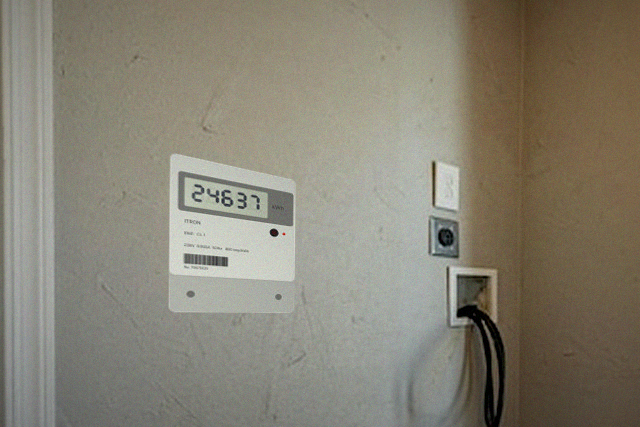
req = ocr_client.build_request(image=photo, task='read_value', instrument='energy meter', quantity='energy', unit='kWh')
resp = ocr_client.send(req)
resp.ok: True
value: 24637 kWh
